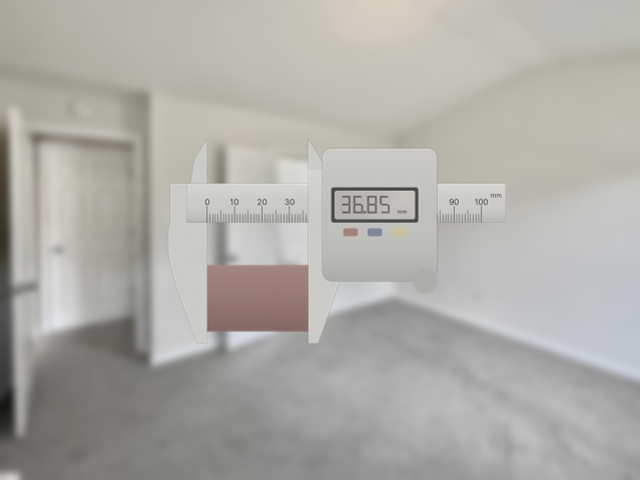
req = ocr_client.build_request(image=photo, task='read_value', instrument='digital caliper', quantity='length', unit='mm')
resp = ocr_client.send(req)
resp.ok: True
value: 36.85 mm
